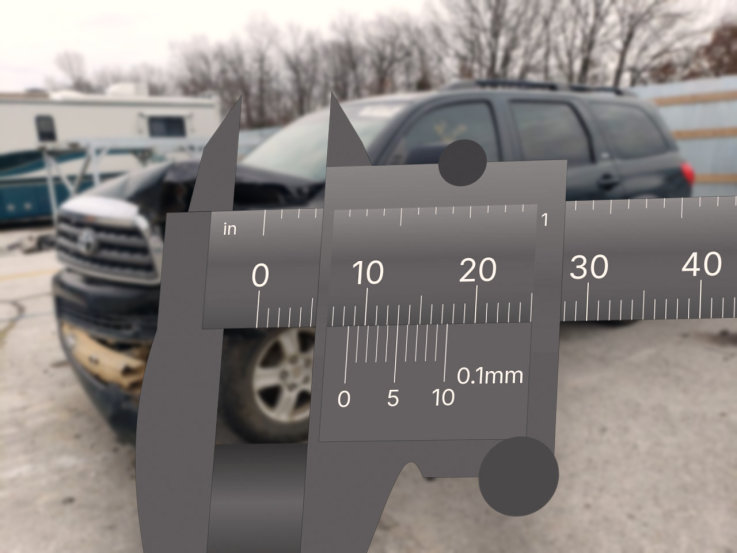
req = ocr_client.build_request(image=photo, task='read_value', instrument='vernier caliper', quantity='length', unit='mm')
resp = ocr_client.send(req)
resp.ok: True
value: 8.5 mm
